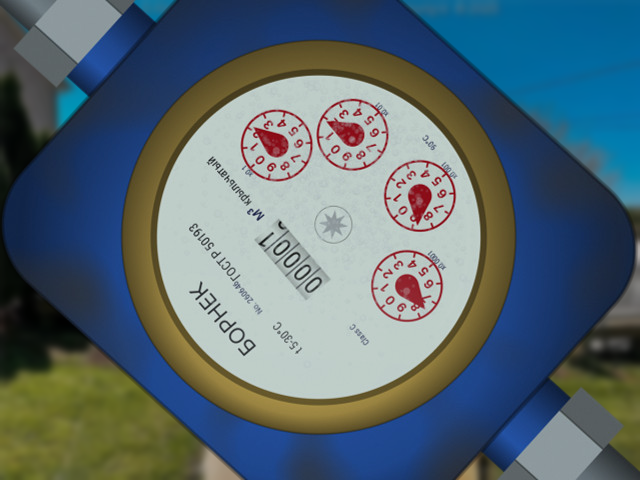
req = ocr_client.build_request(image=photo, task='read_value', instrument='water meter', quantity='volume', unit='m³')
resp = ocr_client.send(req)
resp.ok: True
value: 1.2187 m³
